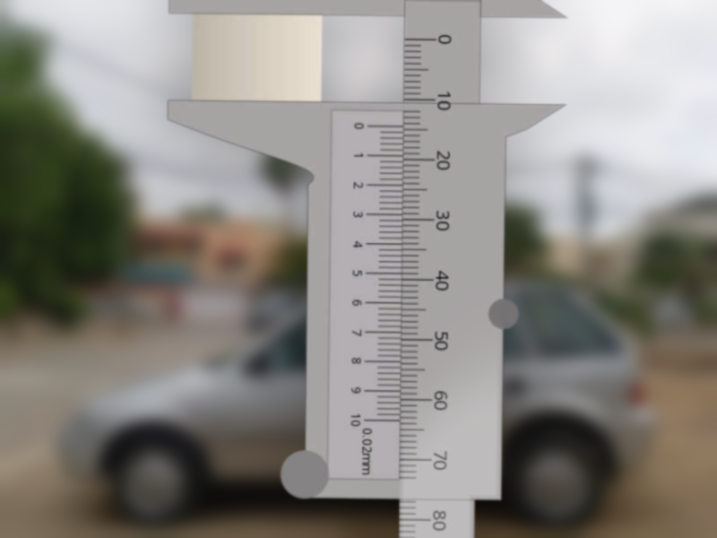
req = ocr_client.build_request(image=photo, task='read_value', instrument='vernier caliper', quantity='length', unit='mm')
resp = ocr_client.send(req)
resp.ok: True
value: 14.5 mm
